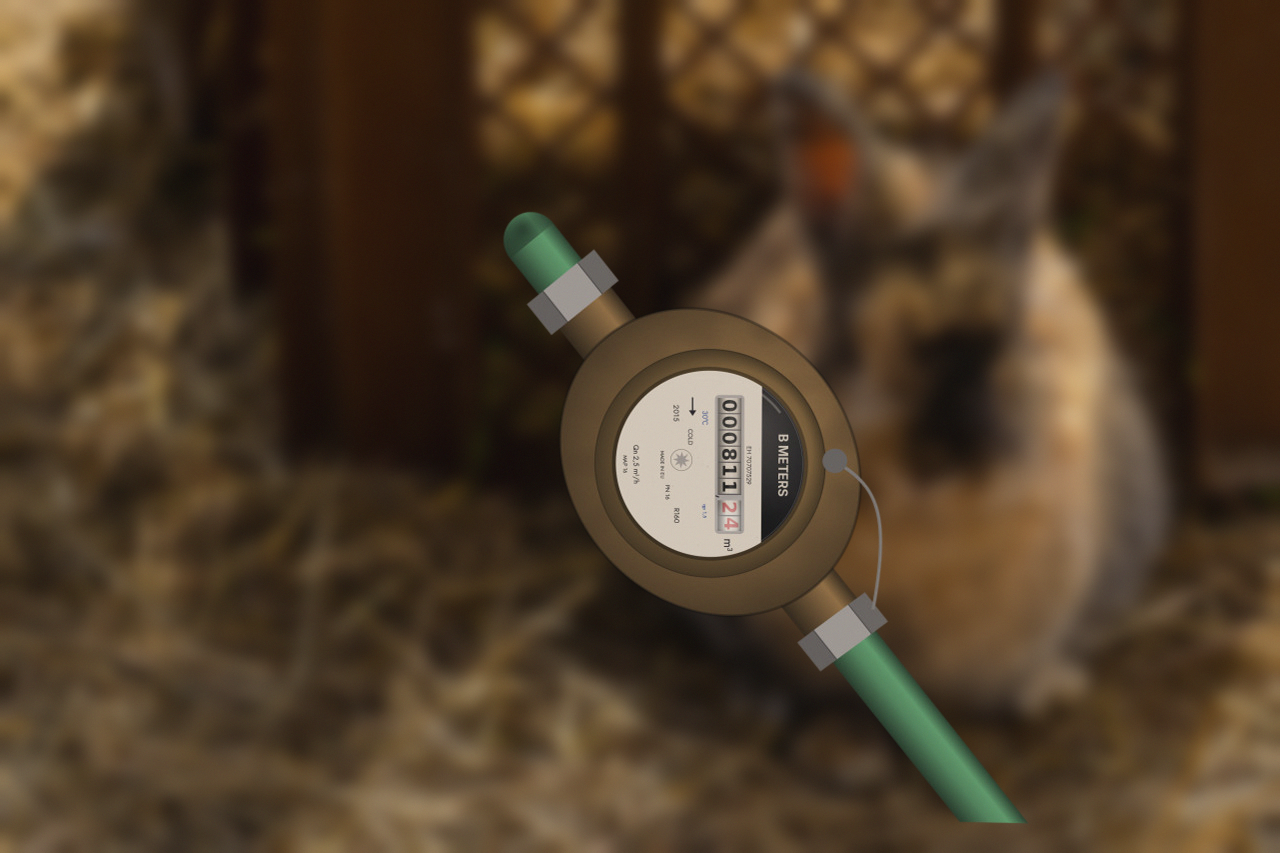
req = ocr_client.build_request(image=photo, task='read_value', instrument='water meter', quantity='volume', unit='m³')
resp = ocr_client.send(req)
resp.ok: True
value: 811.24 m³
